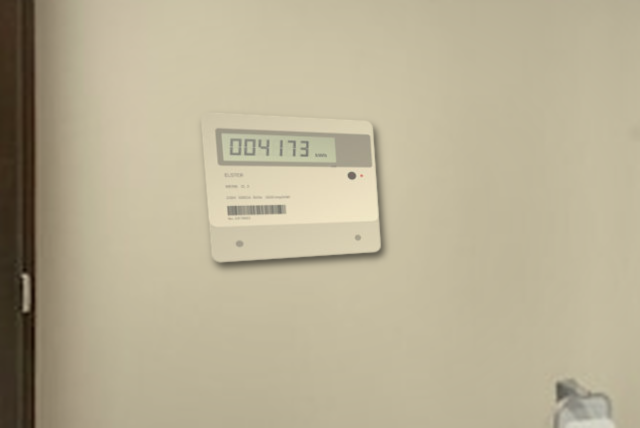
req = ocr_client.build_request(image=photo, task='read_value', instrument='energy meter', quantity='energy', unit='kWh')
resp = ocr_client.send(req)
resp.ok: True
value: 4173 kWh
